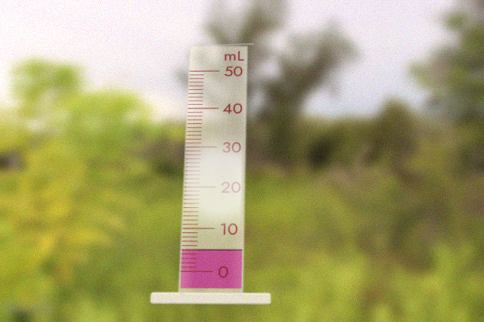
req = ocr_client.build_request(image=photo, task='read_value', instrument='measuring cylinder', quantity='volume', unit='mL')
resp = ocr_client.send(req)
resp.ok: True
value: 5 mL
